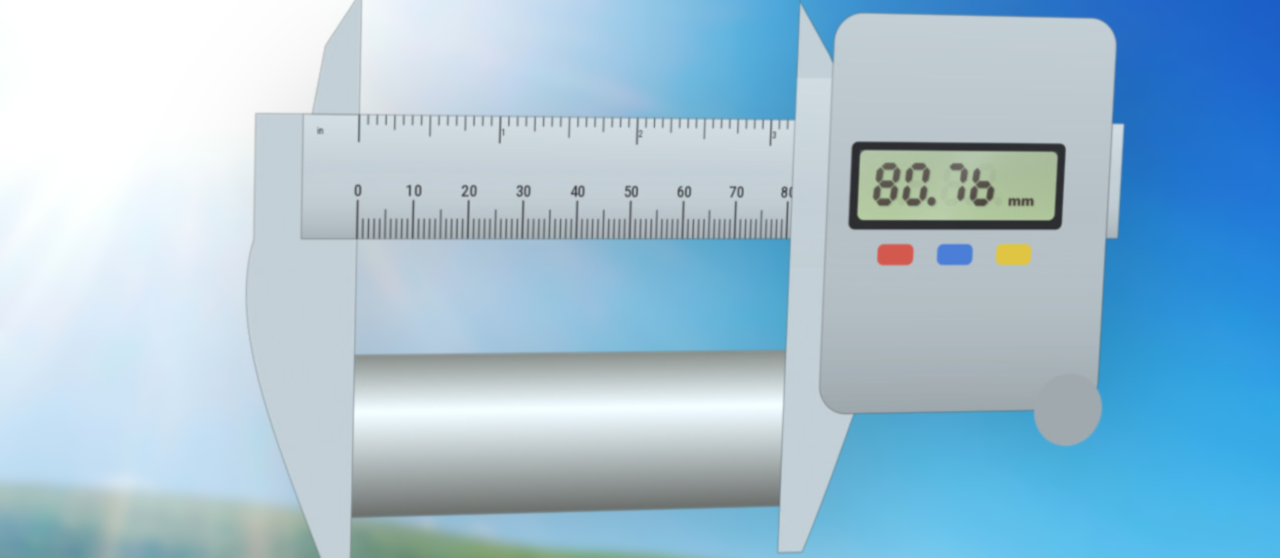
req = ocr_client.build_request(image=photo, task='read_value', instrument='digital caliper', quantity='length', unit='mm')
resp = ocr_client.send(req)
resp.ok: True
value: 80.76 mm
